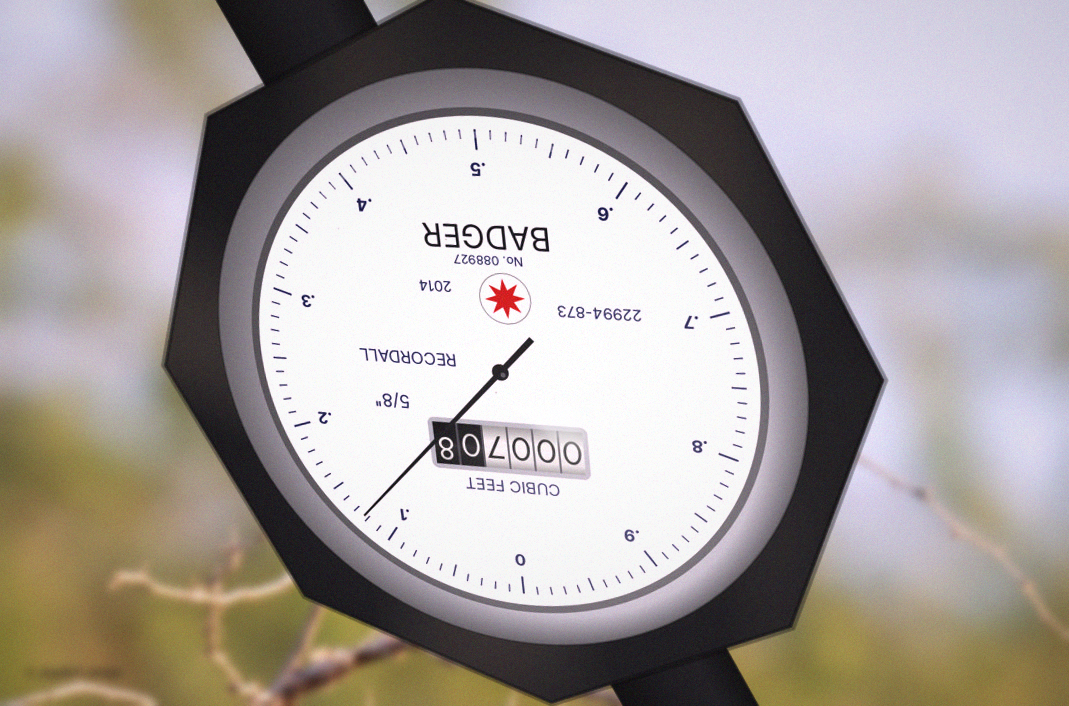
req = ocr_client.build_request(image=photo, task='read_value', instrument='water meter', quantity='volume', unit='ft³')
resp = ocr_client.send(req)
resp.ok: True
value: 708.12 ft³
